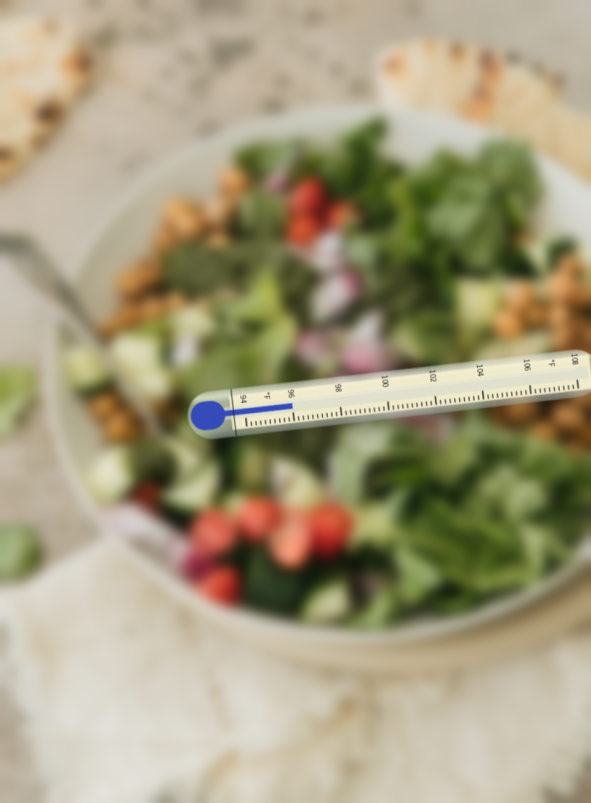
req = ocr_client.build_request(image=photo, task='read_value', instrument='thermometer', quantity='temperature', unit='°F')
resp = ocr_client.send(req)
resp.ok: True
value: 96 °F
